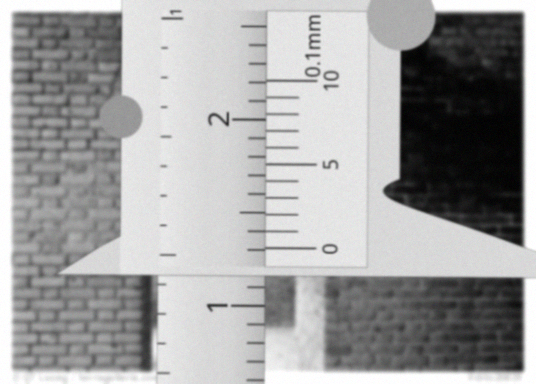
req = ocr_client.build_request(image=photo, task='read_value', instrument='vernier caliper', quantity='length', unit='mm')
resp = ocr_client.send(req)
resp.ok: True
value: 13.1 mm
